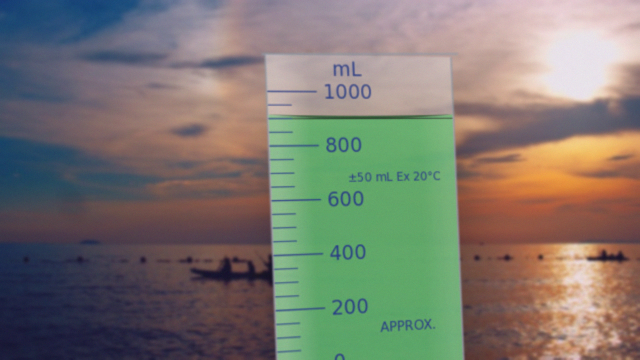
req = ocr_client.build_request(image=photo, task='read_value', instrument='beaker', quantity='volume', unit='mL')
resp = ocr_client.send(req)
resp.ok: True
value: 900 mL
